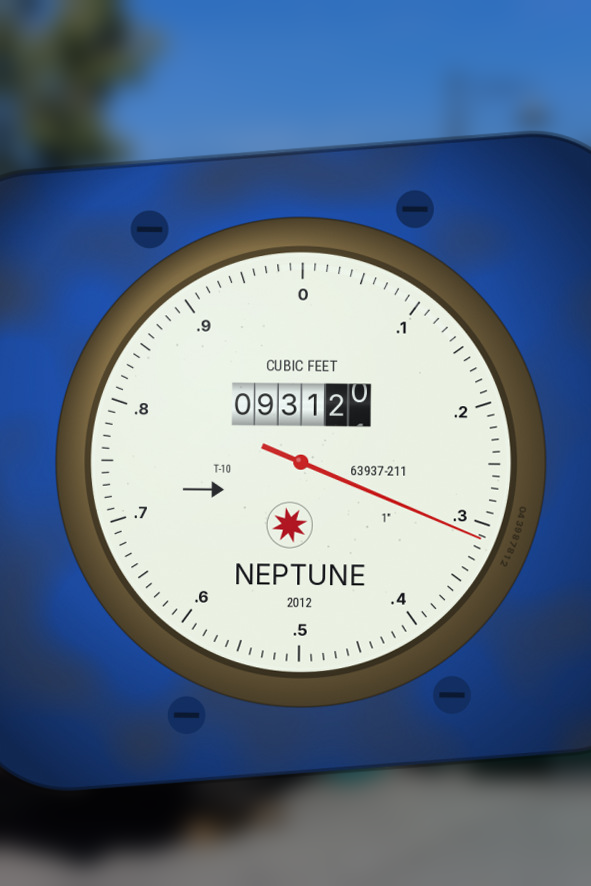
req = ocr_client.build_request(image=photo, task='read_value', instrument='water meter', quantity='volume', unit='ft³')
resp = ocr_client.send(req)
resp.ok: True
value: 93120.31 ft³
